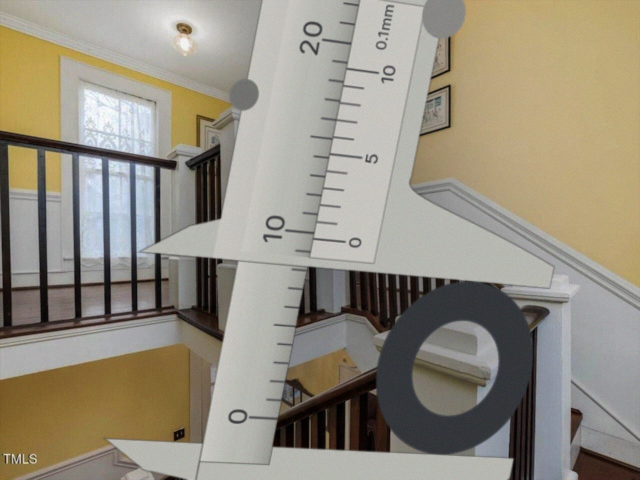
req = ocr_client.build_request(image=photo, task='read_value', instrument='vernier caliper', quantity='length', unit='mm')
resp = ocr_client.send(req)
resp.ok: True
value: 9.7 mm
